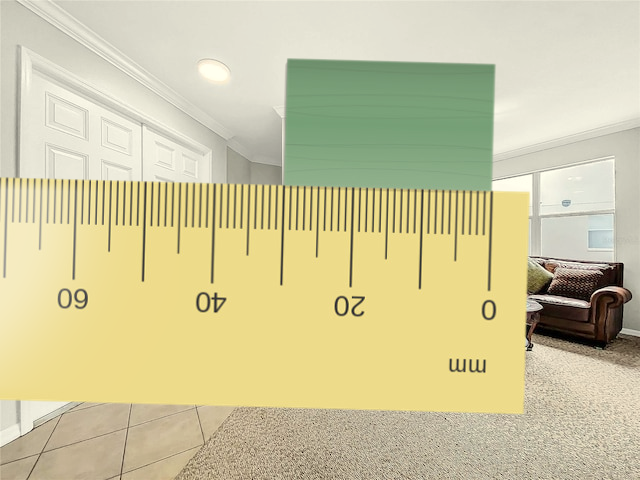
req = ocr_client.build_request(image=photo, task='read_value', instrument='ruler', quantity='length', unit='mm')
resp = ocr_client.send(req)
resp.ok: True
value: 30 mm
